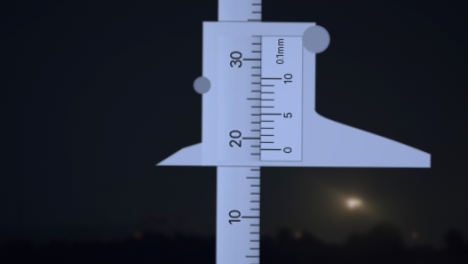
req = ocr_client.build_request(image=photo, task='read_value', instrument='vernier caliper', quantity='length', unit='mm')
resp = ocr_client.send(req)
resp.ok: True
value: 18.6 mm
